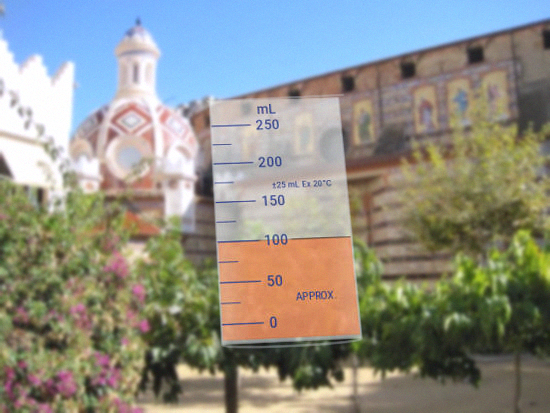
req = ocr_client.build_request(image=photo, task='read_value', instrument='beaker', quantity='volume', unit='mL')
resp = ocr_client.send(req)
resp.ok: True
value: 100 mL
